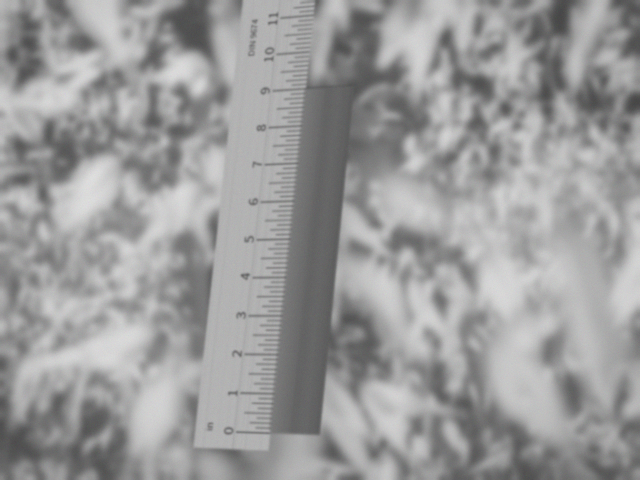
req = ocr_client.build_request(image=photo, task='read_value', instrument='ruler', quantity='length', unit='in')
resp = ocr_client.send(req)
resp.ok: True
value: 9 in
